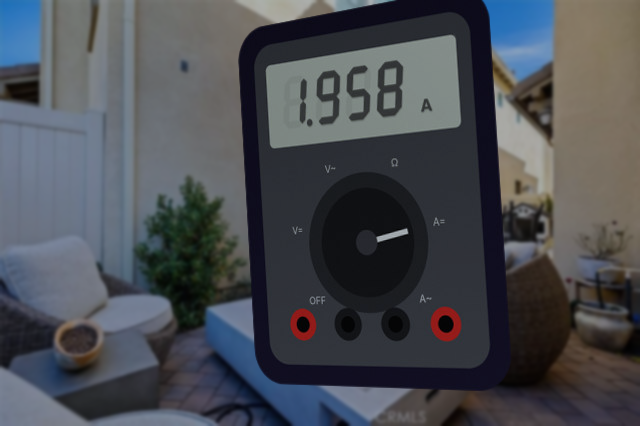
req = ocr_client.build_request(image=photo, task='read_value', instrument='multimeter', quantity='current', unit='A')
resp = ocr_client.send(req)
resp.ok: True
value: 1.958 A
